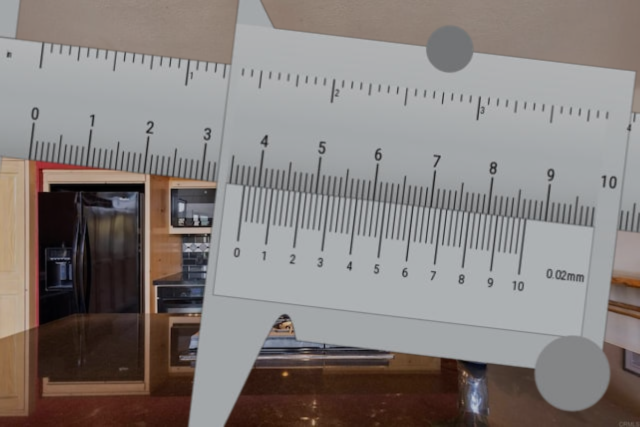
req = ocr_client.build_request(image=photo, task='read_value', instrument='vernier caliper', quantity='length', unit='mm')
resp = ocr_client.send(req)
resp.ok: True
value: 37.5 mm
